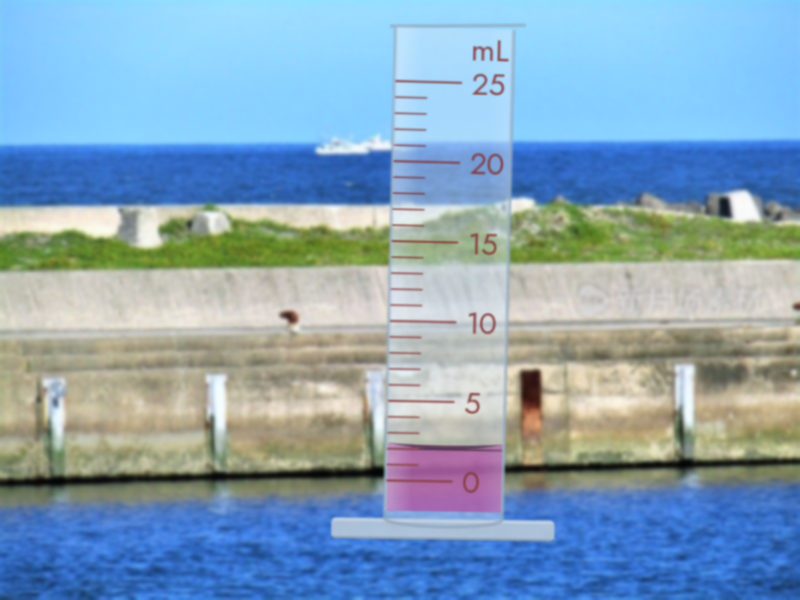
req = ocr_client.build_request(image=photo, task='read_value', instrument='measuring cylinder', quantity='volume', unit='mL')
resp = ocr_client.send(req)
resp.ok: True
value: 2 mL
